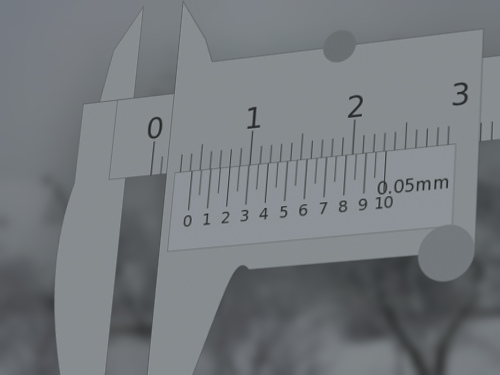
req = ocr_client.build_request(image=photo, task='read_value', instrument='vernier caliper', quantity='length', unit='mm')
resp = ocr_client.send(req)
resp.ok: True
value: 4.2 mm
